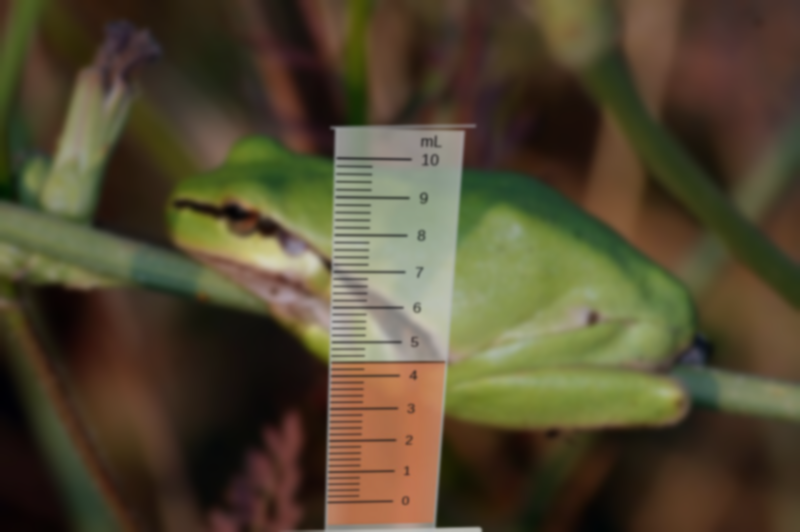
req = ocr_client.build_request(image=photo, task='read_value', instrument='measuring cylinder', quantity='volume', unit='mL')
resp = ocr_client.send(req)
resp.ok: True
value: 4.4 mL
